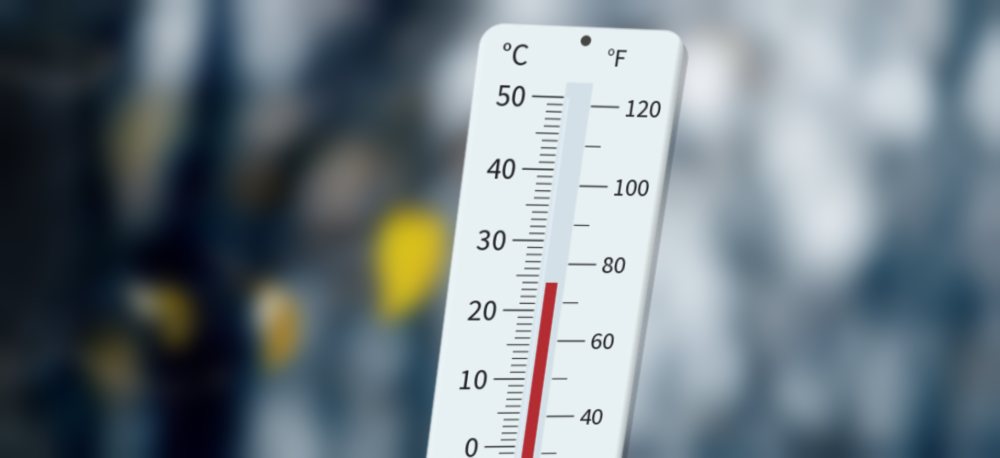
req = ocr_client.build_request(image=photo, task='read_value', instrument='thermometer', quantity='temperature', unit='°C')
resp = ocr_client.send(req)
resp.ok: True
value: 24 °C
